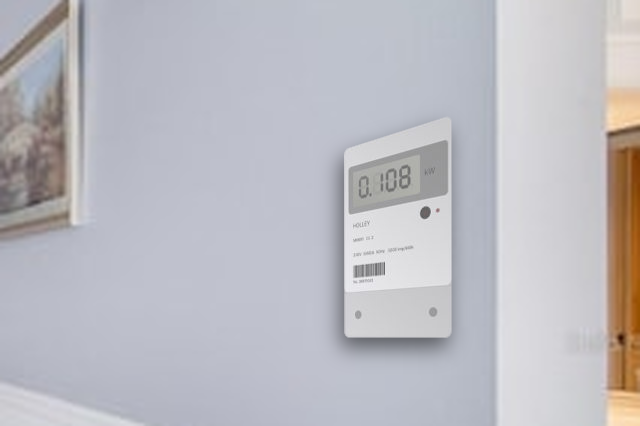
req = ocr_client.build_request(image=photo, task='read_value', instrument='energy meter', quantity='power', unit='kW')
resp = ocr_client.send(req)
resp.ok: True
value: 0.108 kW
